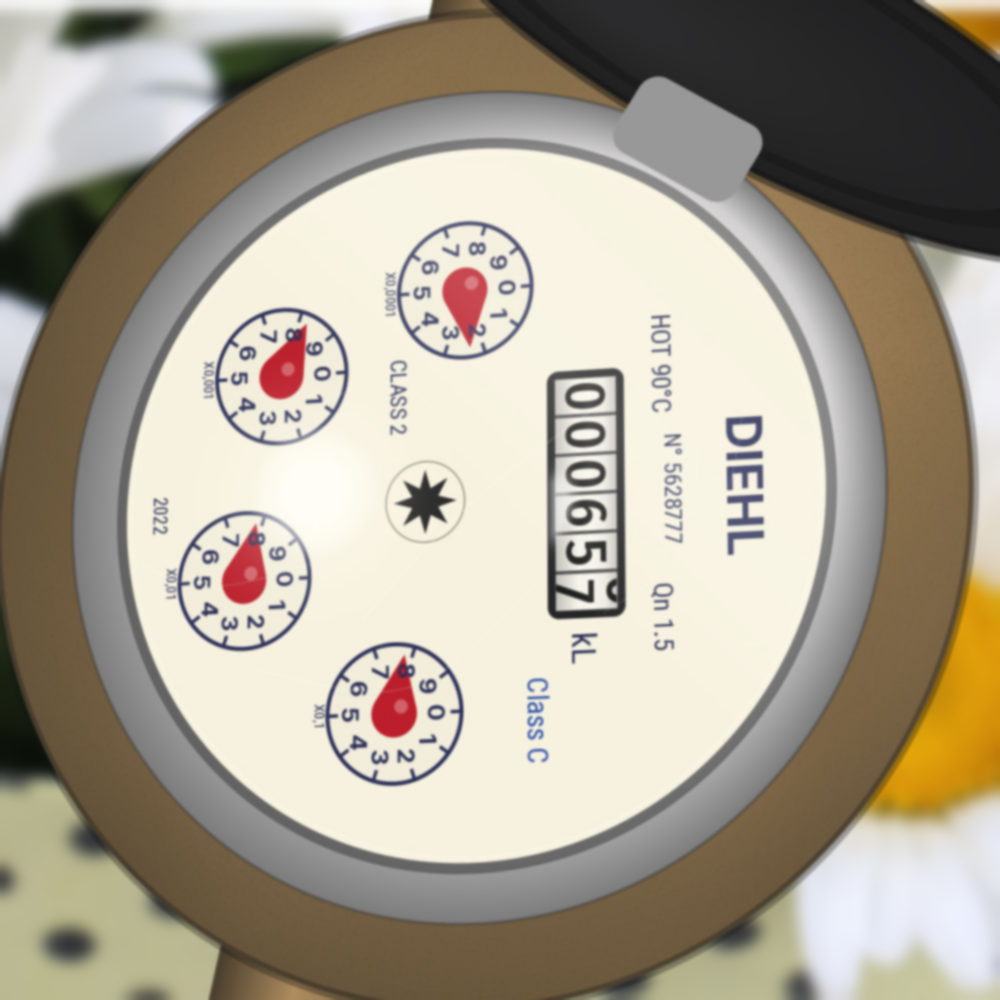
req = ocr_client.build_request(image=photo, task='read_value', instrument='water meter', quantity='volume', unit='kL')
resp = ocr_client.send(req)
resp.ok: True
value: 656.7782 kL
